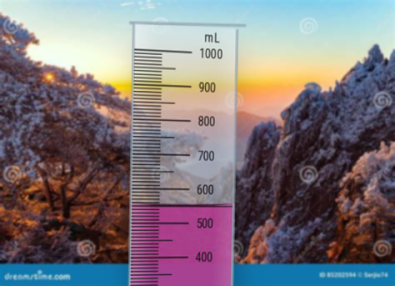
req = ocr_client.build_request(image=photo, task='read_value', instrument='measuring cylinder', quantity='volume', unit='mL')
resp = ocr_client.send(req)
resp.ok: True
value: 550 mL
